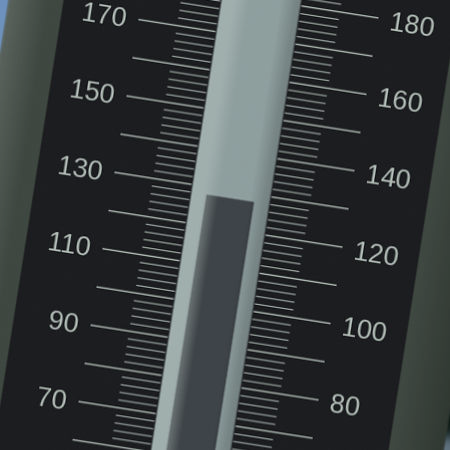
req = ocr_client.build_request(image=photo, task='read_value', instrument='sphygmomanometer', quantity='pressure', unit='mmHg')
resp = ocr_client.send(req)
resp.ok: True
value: 128 mmHg
